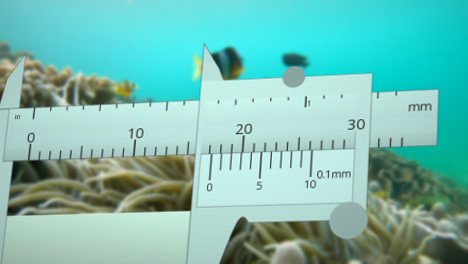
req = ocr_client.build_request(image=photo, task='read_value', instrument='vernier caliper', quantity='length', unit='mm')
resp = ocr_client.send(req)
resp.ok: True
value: 17.2 mm
